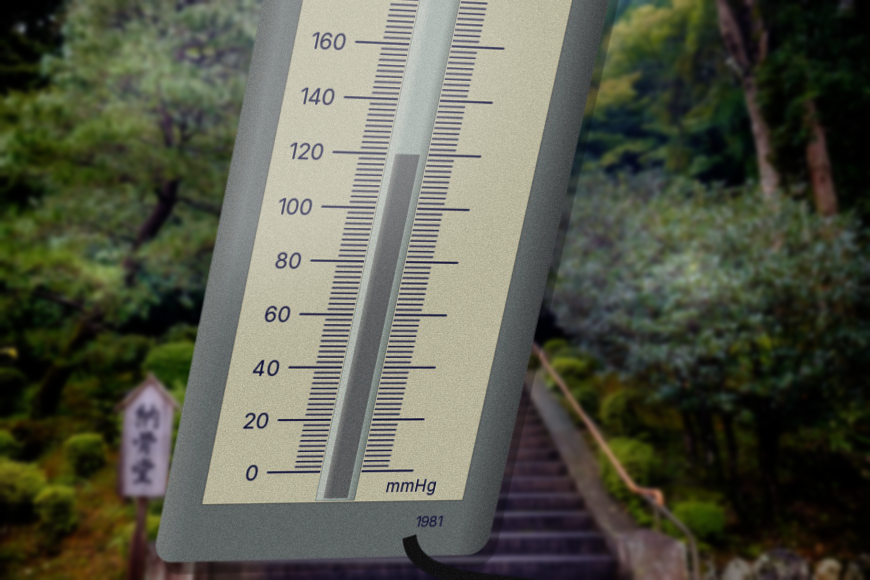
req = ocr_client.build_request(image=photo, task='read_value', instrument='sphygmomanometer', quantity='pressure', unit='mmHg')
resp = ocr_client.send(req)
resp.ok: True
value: 120 mmHg
